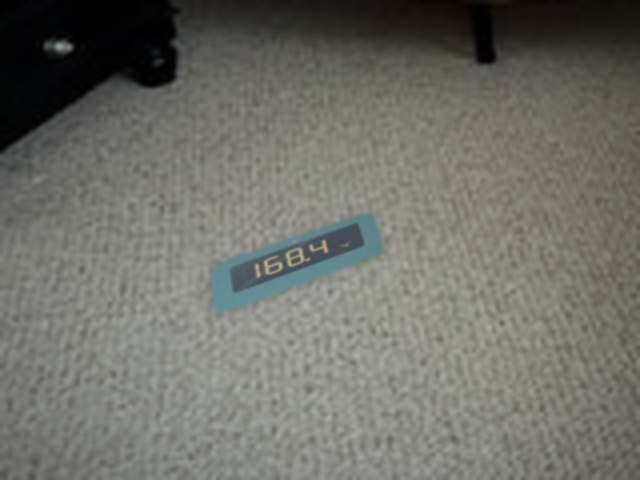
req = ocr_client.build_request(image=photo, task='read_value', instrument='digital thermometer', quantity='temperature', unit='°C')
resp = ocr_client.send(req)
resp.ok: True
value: 168.4 °C
